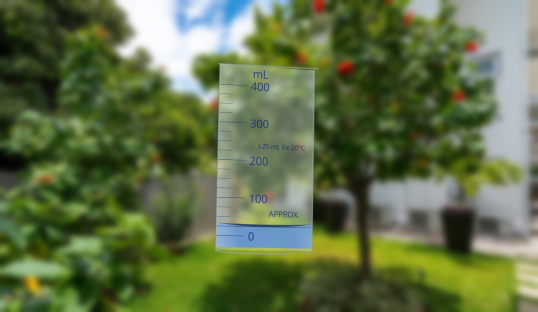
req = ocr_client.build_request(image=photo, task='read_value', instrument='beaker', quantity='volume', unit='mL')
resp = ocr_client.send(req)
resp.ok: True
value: 25 mL
